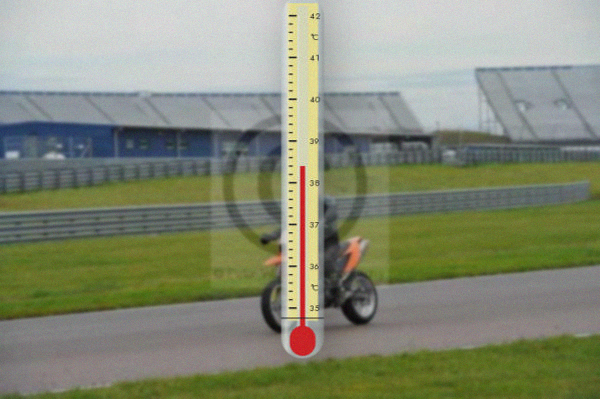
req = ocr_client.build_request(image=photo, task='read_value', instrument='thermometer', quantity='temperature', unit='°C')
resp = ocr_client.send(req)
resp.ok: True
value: 38.4 °C
